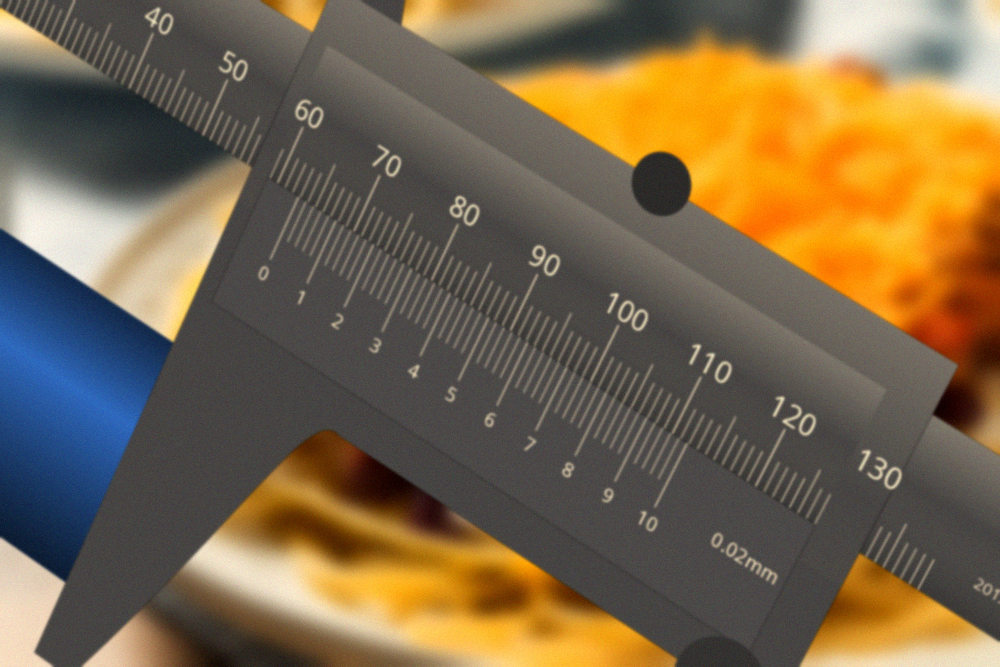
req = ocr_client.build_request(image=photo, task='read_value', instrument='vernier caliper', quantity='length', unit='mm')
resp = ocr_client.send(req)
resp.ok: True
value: 62.8 mm
